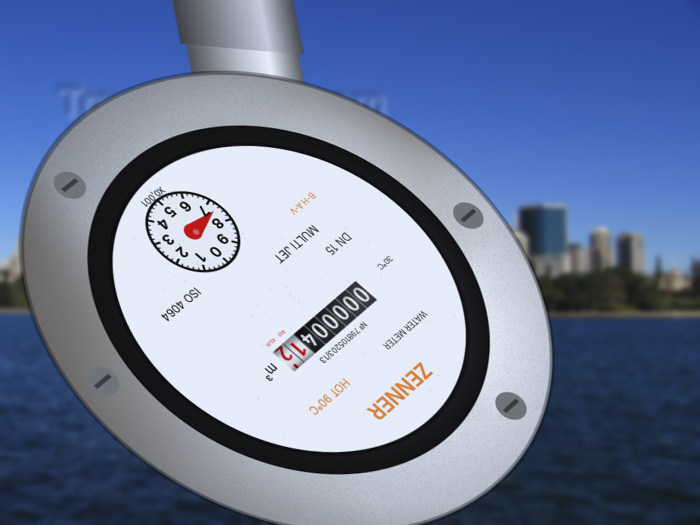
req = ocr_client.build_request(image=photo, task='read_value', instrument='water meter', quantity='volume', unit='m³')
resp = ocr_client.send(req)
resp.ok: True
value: 4.117 m³
